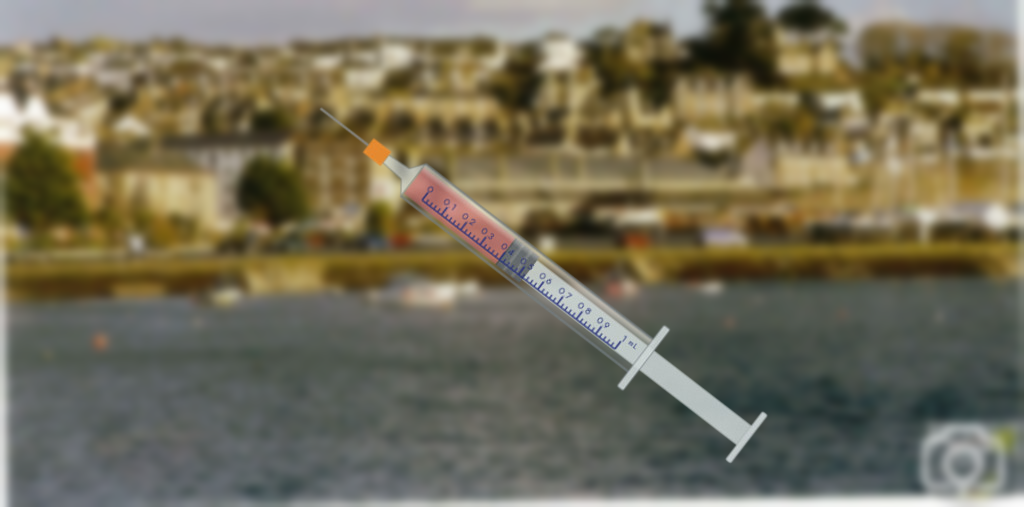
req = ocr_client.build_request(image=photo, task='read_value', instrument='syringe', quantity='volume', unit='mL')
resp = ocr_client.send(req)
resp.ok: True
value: 0.4 mL
